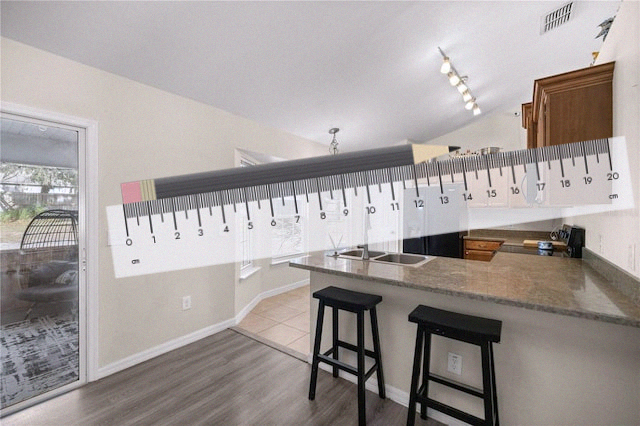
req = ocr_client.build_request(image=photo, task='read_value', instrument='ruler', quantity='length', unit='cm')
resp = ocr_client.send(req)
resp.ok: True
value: 14 cm
